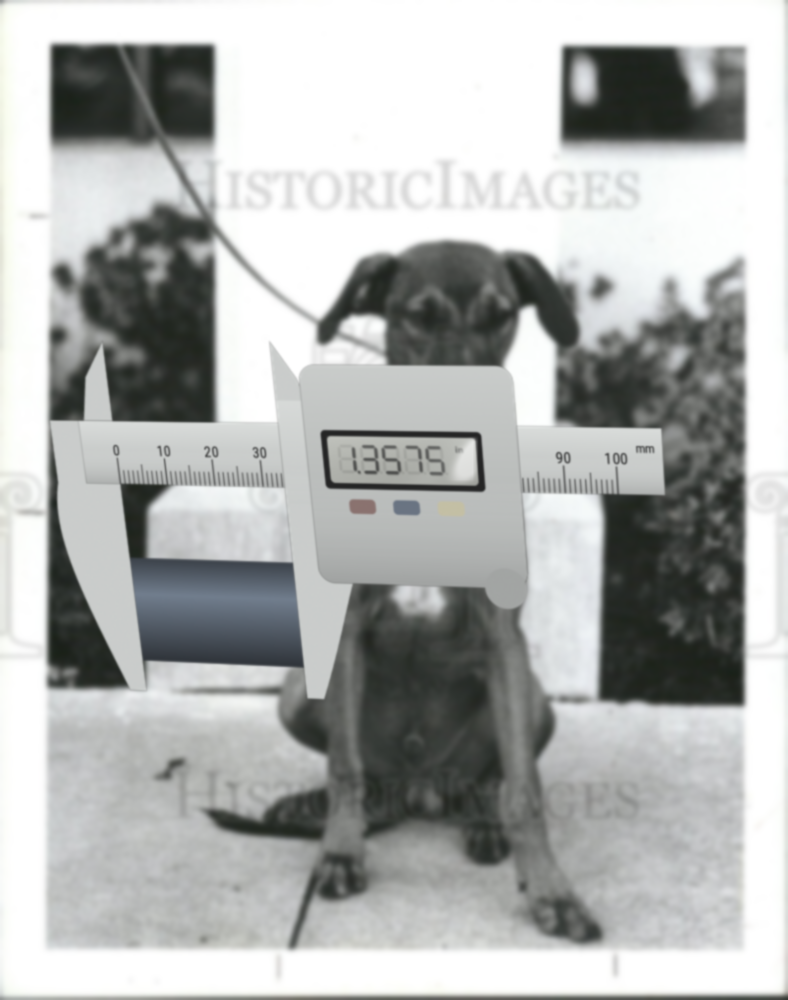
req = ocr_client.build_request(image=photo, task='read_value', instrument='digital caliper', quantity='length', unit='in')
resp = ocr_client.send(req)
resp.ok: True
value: 1.3575 in
